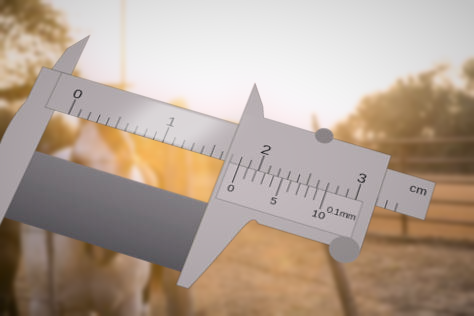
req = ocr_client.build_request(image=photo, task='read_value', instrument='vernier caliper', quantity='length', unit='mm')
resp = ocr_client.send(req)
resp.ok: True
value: 18.0 mm
